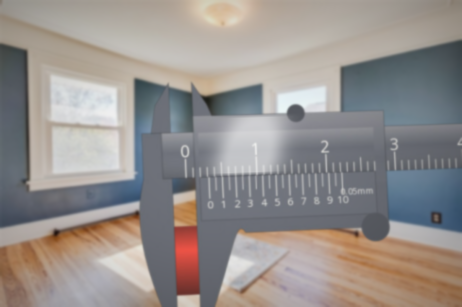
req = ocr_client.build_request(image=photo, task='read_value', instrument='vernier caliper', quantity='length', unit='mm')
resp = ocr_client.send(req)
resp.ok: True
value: 3.2 mm
